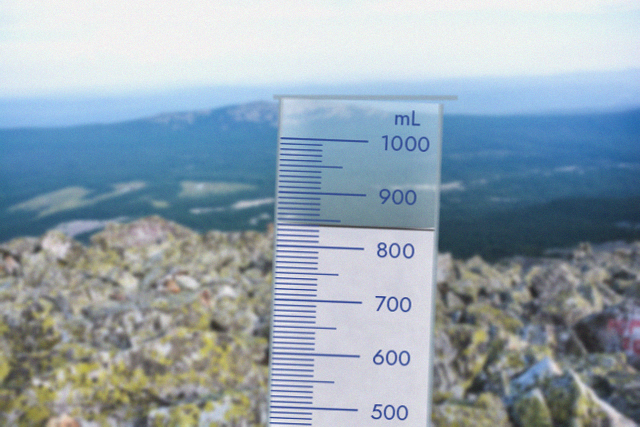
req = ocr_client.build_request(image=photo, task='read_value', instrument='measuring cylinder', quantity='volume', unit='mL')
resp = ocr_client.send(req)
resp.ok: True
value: 840 mL
